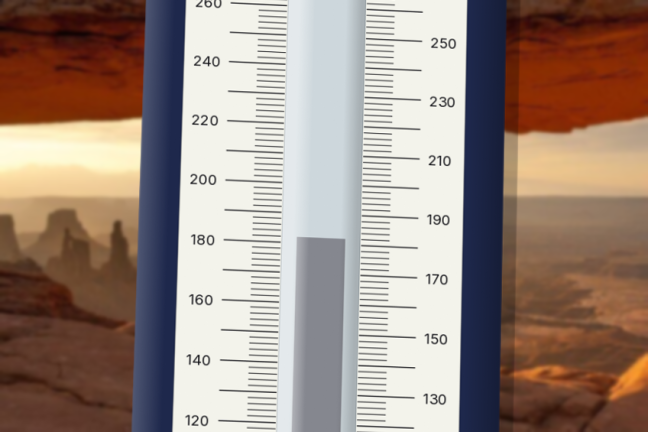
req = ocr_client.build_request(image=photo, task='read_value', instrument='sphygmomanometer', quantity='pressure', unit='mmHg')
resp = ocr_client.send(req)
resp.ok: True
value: 182 mmHg
